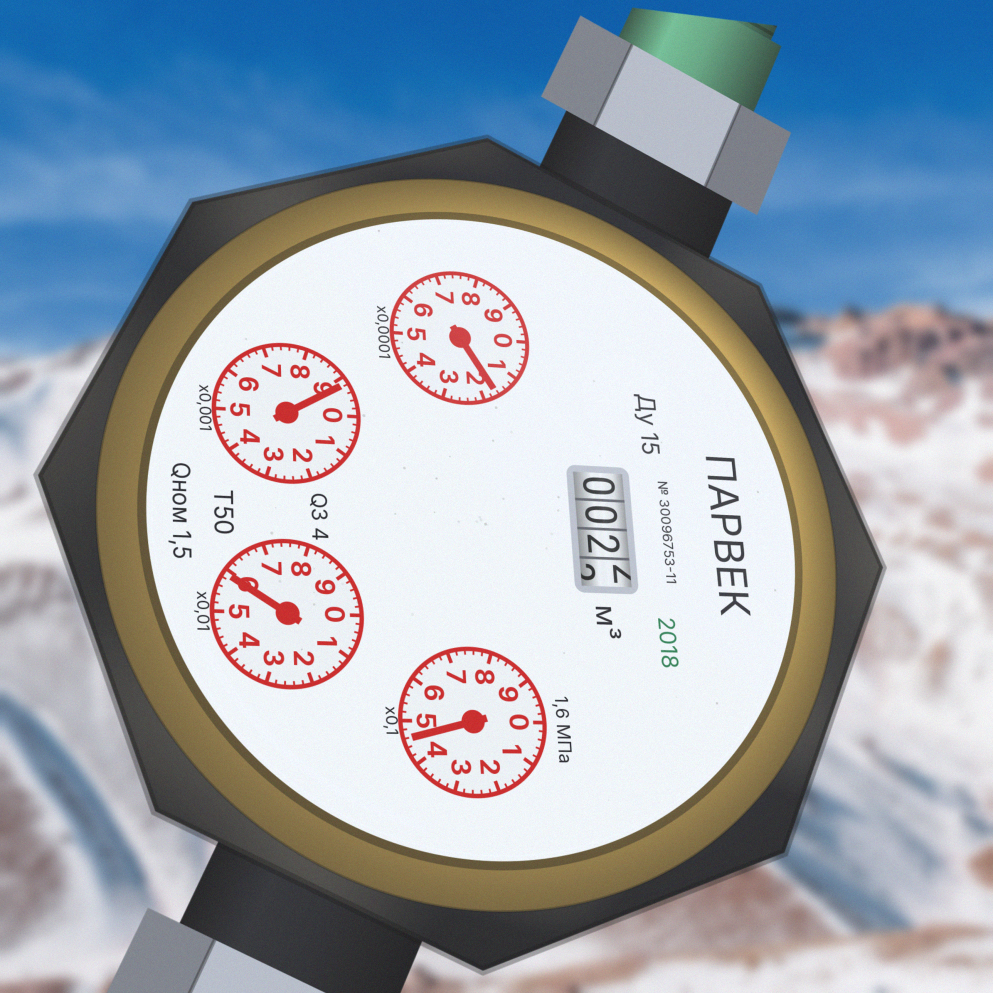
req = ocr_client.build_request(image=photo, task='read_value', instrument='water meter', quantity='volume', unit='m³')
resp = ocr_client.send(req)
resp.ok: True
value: 22.4591 m³
